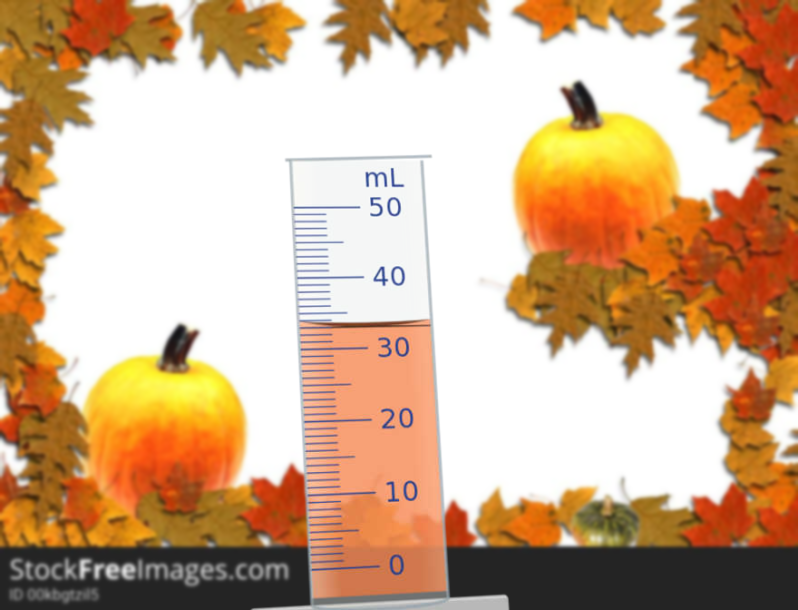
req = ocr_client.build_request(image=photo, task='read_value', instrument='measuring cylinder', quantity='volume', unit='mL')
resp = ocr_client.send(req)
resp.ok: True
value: 33 mL
